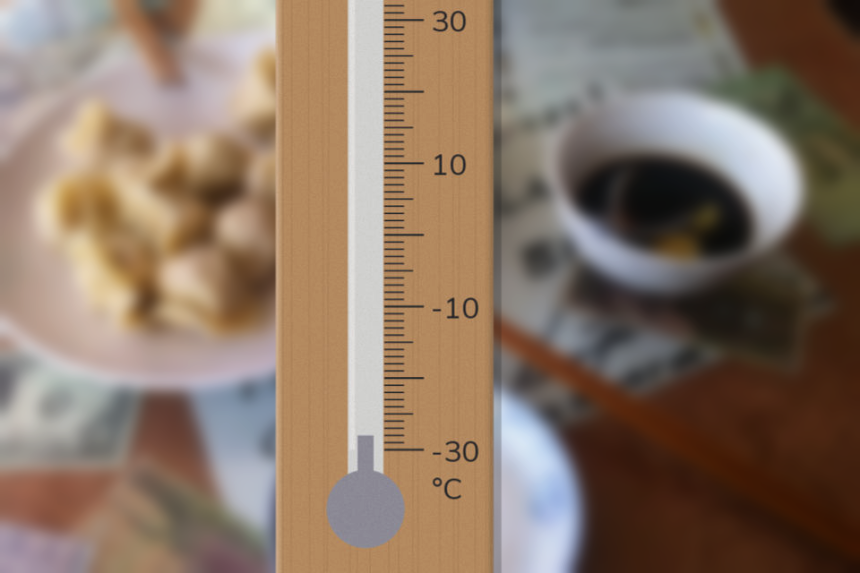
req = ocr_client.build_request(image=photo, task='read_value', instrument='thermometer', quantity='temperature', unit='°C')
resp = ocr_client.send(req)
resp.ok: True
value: -28 °C
